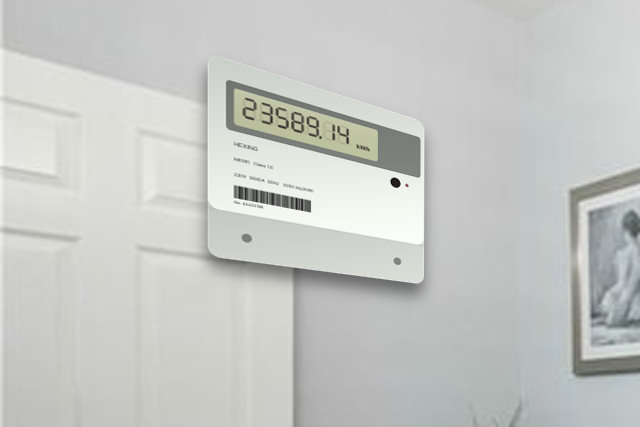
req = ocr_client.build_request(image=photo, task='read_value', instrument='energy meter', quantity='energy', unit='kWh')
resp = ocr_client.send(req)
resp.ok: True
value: 23589.14 kWh
